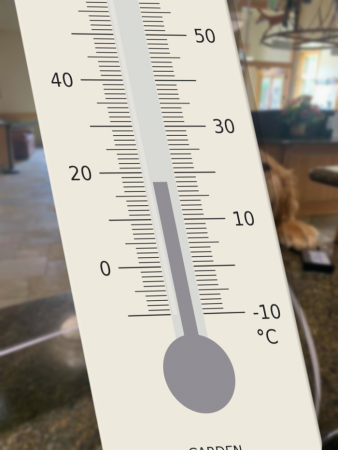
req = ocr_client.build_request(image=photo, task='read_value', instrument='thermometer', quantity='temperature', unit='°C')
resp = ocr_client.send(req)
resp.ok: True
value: 18 °C
